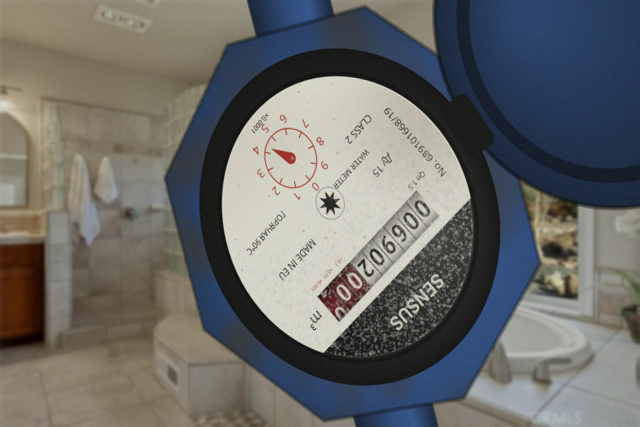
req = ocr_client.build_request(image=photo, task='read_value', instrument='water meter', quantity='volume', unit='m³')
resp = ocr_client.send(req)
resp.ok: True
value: 6902.0004 m³
